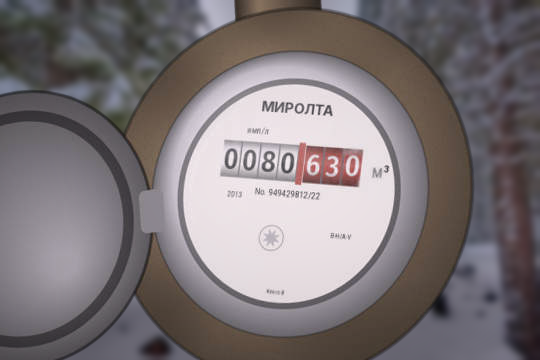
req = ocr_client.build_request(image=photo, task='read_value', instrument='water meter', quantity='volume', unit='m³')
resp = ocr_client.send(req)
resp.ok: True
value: 80.630 m³
